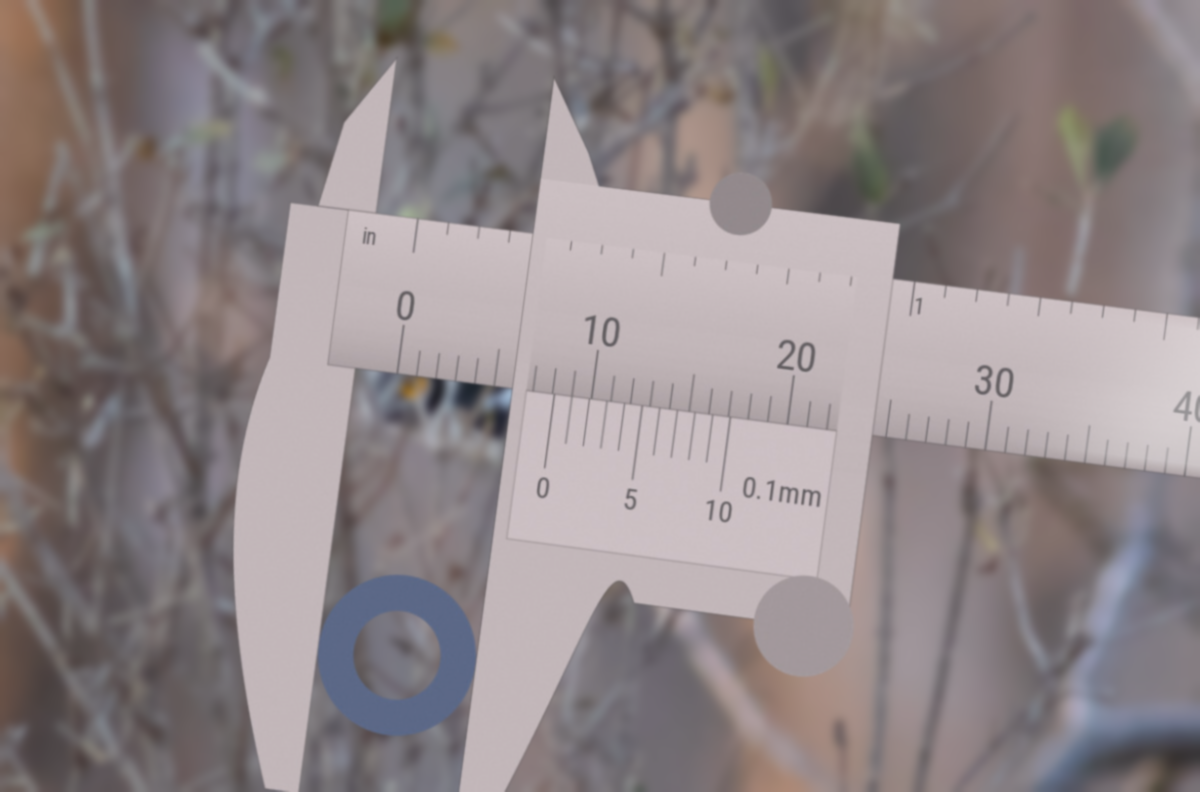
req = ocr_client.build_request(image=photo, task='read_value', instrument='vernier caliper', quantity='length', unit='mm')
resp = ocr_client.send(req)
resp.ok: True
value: 8.1 mm
